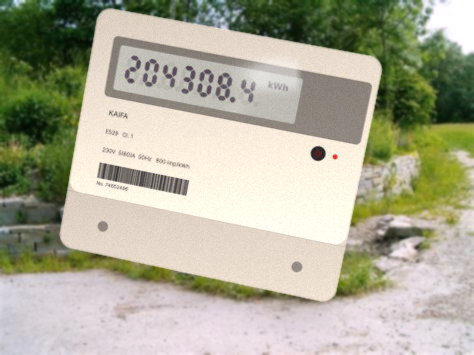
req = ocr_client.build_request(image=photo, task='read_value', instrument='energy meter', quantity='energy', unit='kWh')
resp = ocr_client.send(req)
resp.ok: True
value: 204308.4 kWh
